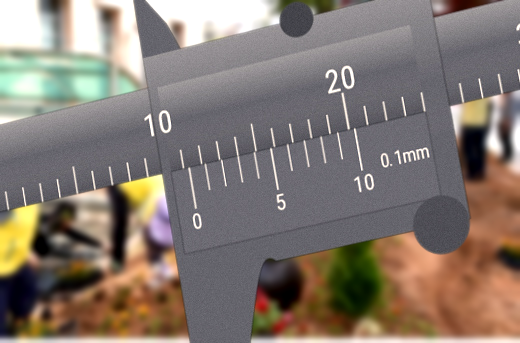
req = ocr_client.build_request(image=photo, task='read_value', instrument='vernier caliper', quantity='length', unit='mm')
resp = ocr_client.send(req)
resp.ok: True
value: 11.3 mm
